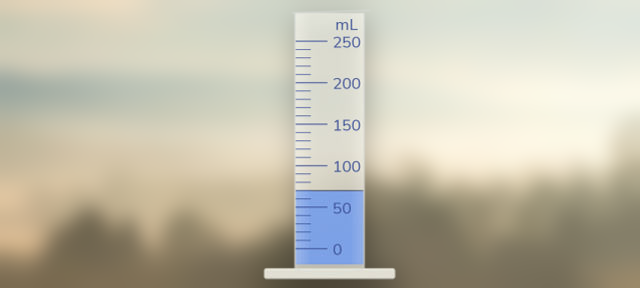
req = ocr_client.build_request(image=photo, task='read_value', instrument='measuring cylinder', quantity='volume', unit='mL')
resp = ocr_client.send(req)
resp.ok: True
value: 70 mL
